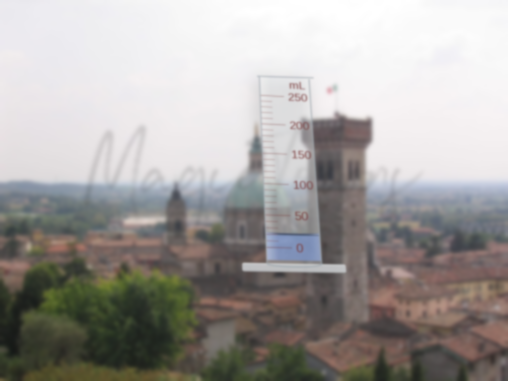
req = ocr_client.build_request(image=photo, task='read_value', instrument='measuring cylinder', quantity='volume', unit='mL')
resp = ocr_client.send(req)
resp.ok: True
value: 20 mL
